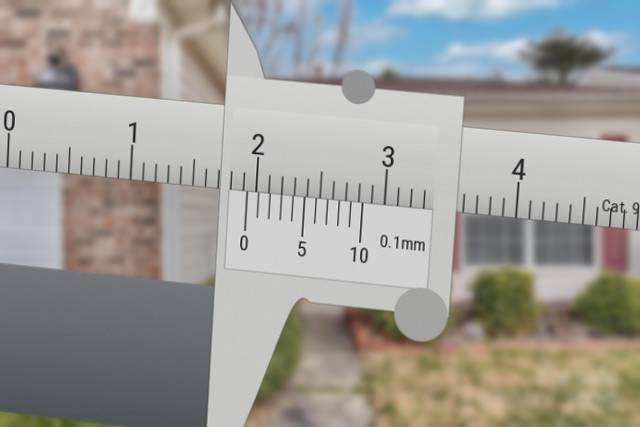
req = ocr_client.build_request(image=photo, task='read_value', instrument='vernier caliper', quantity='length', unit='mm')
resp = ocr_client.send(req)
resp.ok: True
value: 19.3 mm
